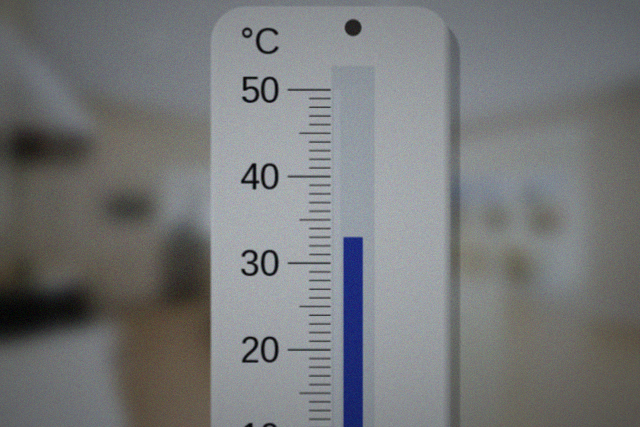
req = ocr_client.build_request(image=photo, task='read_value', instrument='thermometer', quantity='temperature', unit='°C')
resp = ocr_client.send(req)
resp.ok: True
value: 33 °C
